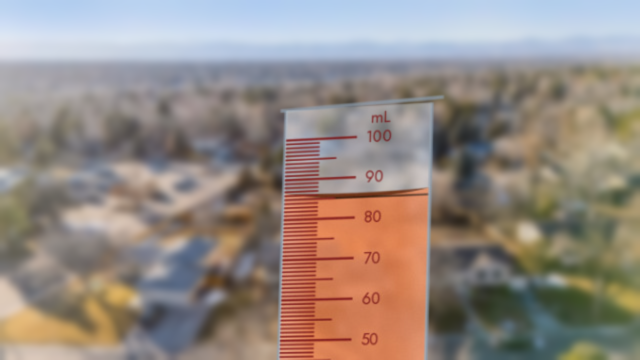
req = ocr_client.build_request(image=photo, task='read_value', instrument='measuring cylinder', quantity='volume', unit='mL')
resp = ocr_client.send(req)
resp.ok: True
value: 85 mL
